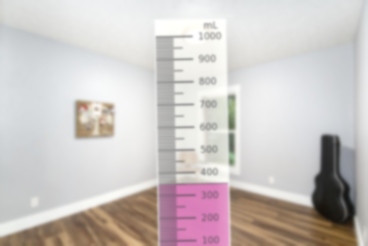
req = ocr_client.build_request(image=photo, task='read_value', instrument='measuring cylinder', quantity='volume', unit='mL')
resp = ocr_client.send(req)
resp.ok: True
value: 350 mL
